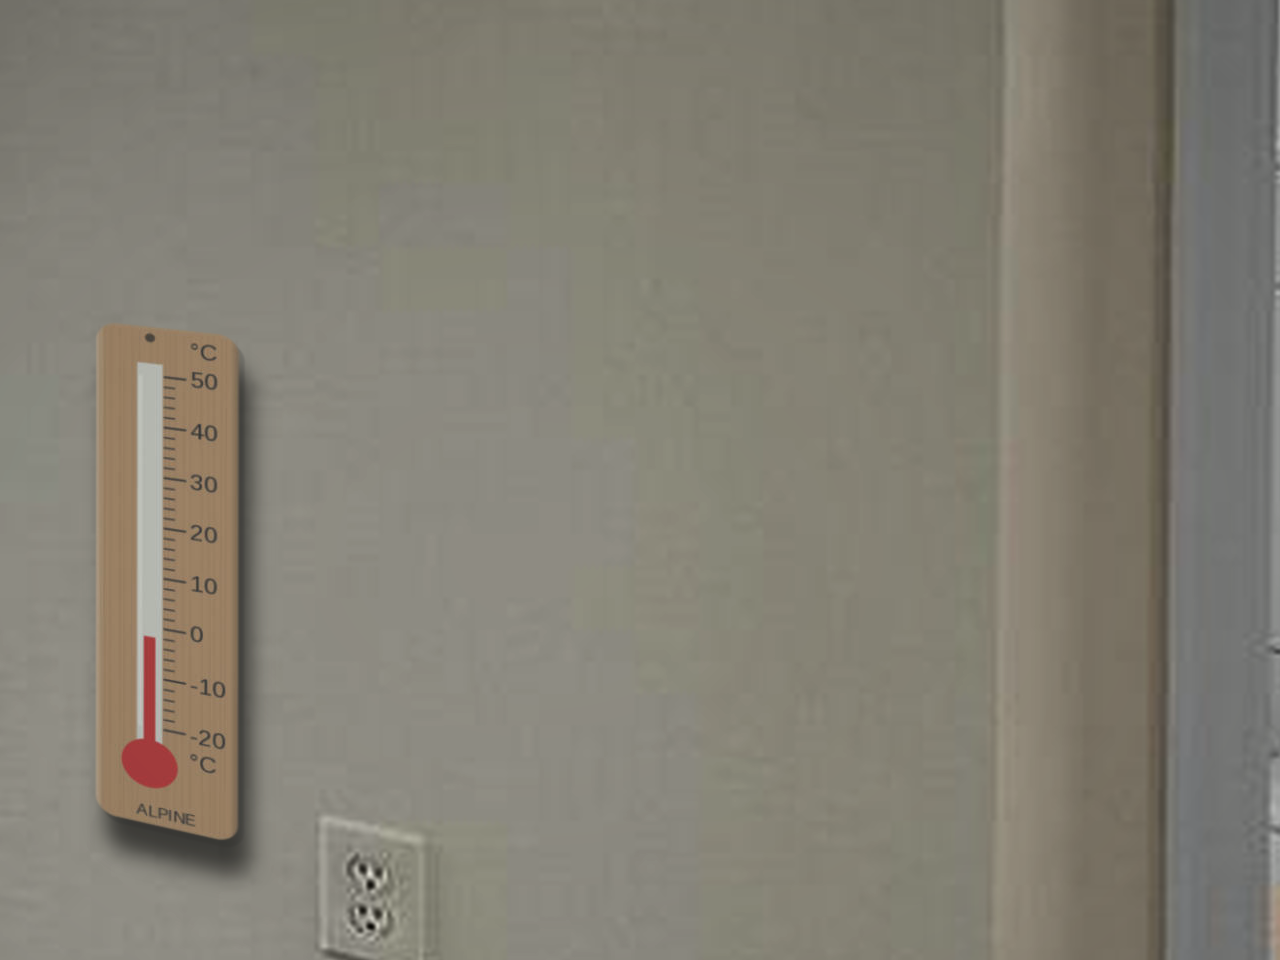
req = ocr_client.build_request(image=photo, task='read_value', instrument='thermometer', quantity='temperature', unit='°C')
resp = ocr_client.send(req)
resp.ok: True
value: -2 °C
